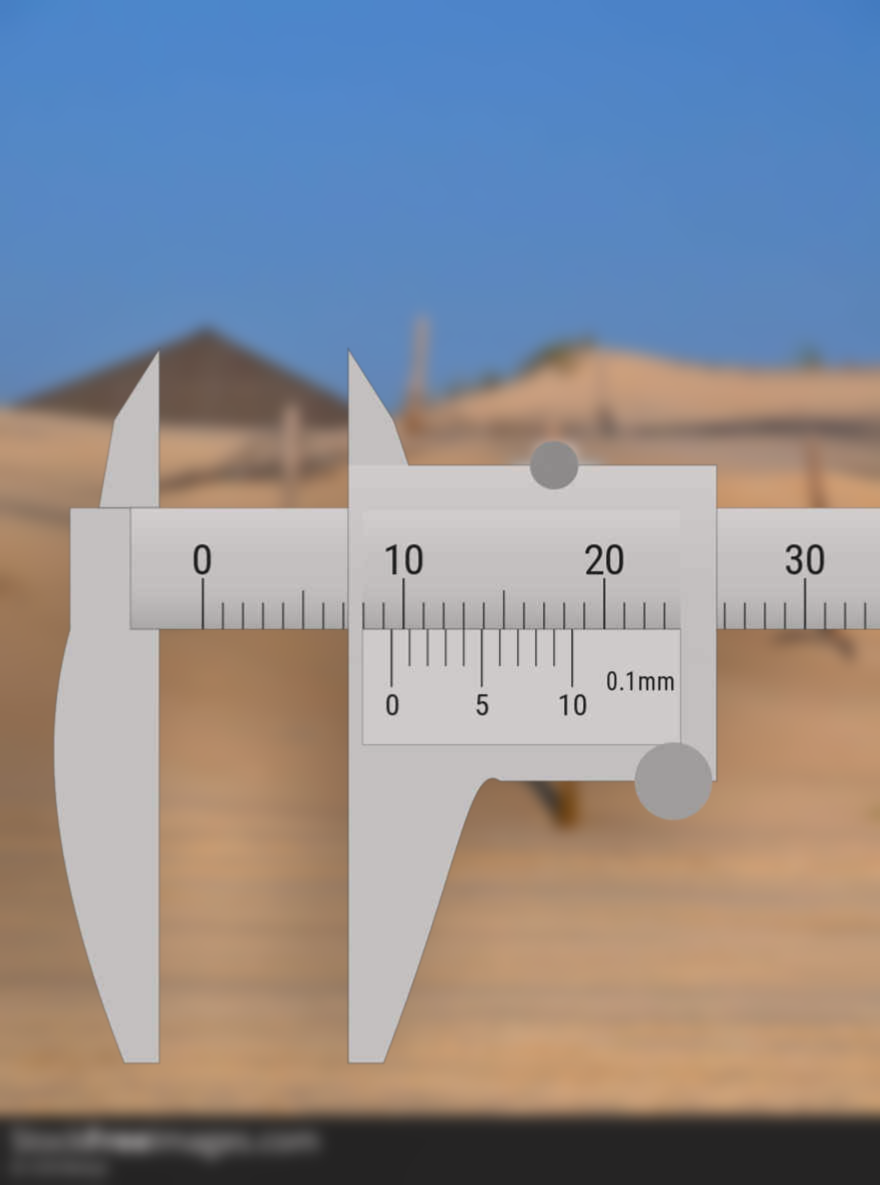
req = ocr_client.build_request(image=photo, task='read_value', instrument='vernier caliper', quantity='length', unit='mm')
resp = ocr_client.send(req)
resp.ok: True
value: 9.4 mm
